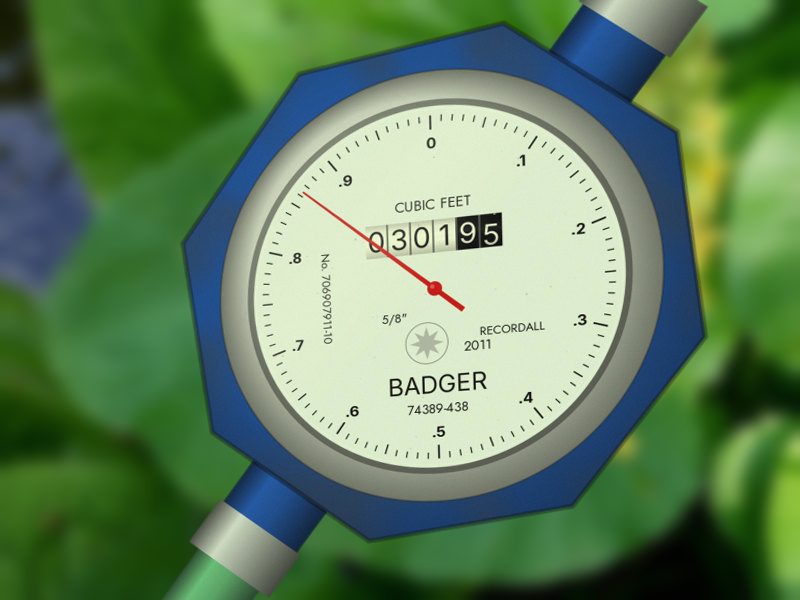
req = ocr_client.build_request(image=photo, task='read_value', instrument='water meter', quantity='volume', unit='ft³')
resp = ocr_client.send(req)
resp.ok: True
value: 30194.86 ft³
